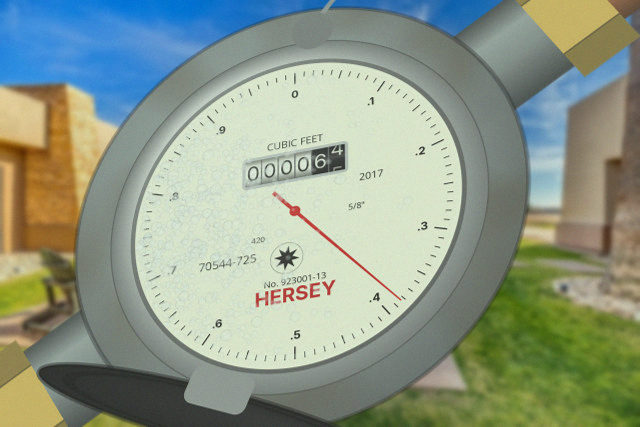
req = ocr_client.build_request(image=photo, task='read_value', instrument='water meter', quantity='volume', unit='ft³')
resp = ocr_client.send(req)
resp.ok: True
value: 64.38 ft³
